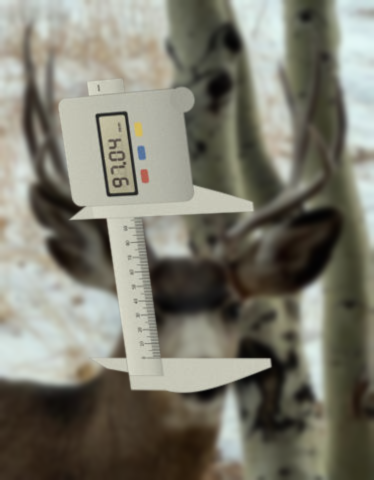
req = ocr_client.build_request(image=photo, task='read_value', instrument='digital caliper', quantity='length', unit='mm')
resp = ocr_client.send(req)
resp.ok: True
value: 97.04 mm
